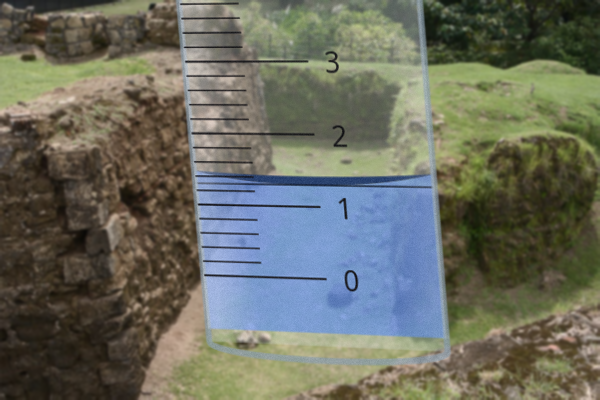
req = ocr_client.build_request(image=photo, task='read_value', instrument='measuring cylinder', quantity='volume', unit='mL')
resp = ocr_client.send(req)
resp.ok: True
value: 1.3 mL
